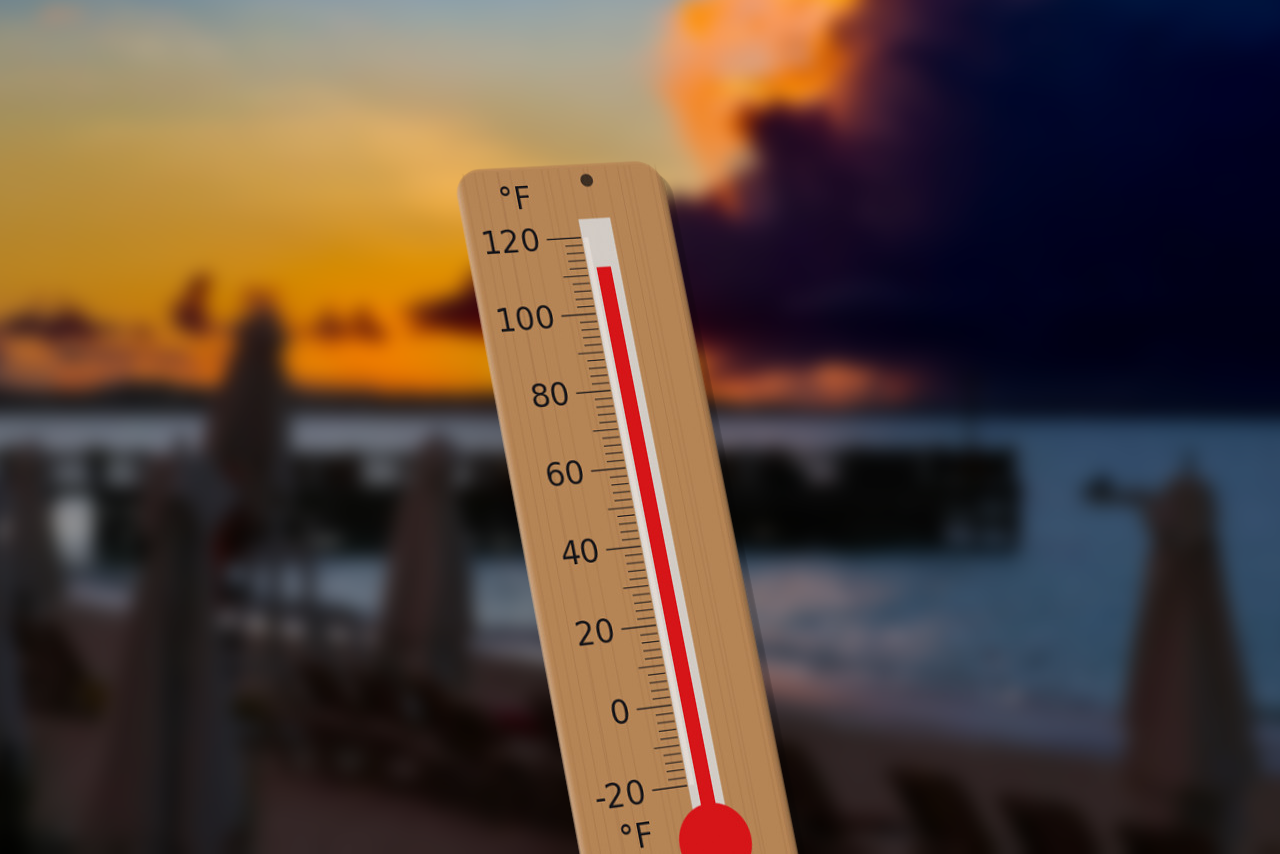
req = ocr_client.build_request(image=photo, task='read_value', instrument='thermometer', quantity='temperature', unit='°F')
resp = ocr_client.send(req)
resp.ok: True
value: 112 °F
